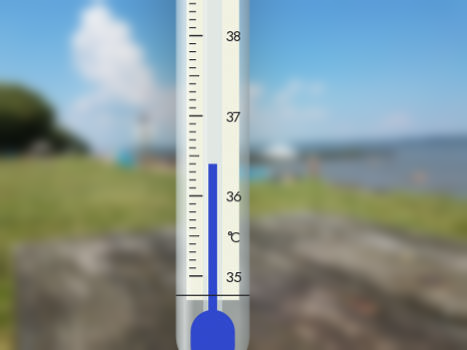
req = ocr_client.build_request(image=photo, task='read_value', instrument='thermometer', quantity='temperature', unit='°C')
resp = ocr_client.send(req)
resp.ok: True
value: 36.4 °C
